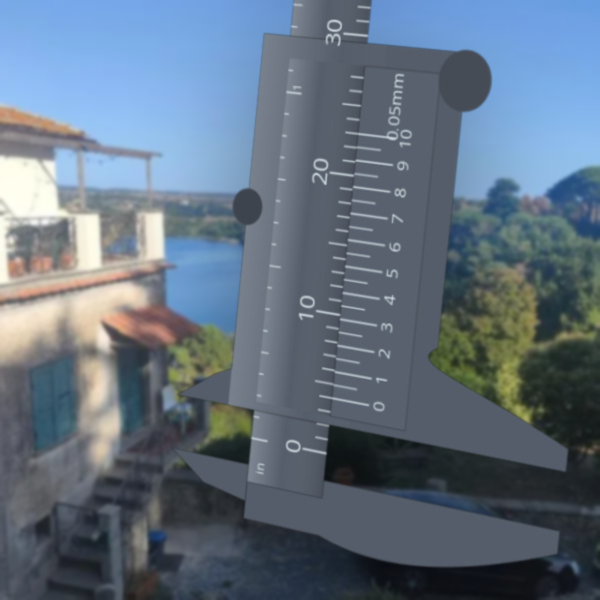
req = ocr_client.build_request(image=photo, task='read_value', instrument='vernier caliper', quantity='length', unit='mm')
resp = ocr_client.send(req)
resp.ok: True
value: 4.0 mm
